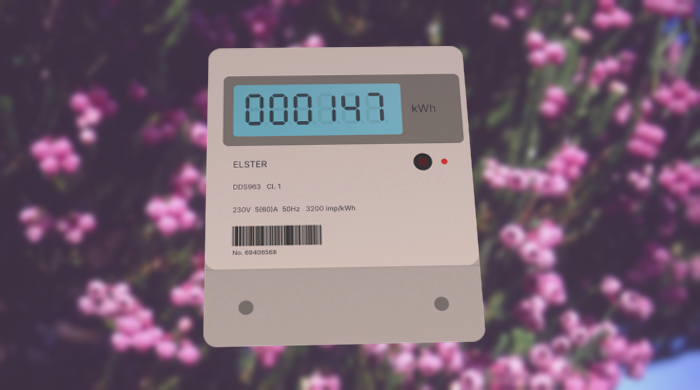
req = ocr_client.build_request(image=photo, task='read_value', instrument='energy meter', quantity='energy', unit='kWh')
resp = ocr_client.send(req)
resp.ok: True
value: 147 kWh
